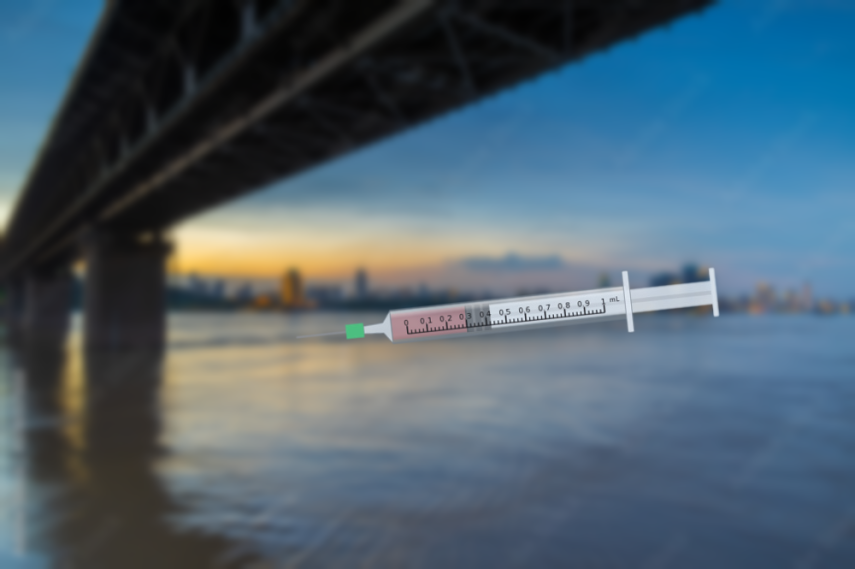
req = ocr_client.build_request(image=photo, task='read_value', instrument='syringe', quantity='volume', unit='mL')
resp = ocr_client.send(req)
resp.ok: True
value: 0.3 mL
